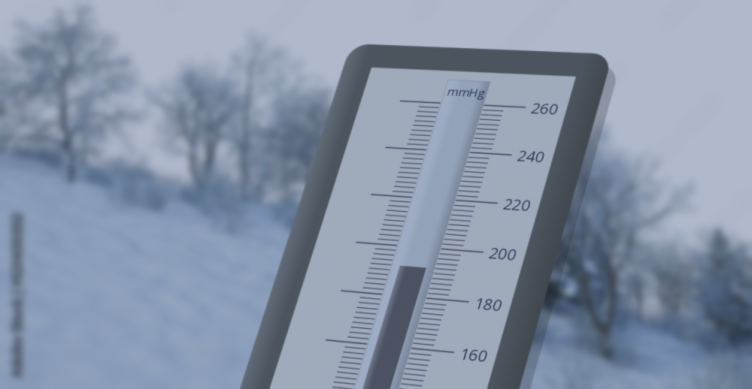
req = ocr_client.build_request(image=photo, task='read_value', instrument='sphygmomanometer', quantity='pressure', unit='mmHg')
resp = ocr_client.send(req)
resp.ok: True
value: 192 mmHg
